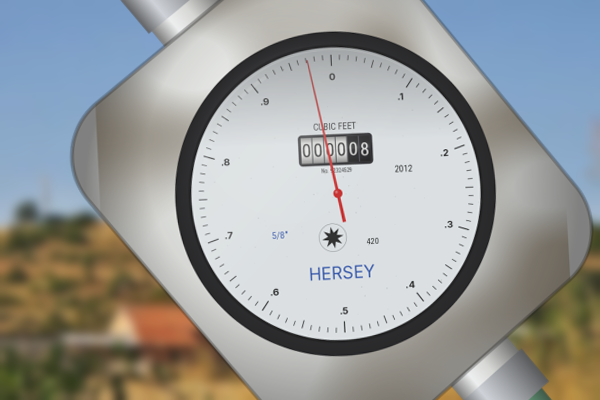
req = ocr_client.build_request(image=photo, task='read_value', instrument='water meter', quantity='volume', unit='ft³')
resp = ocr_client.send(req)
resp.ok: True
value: 7.97 ft³
